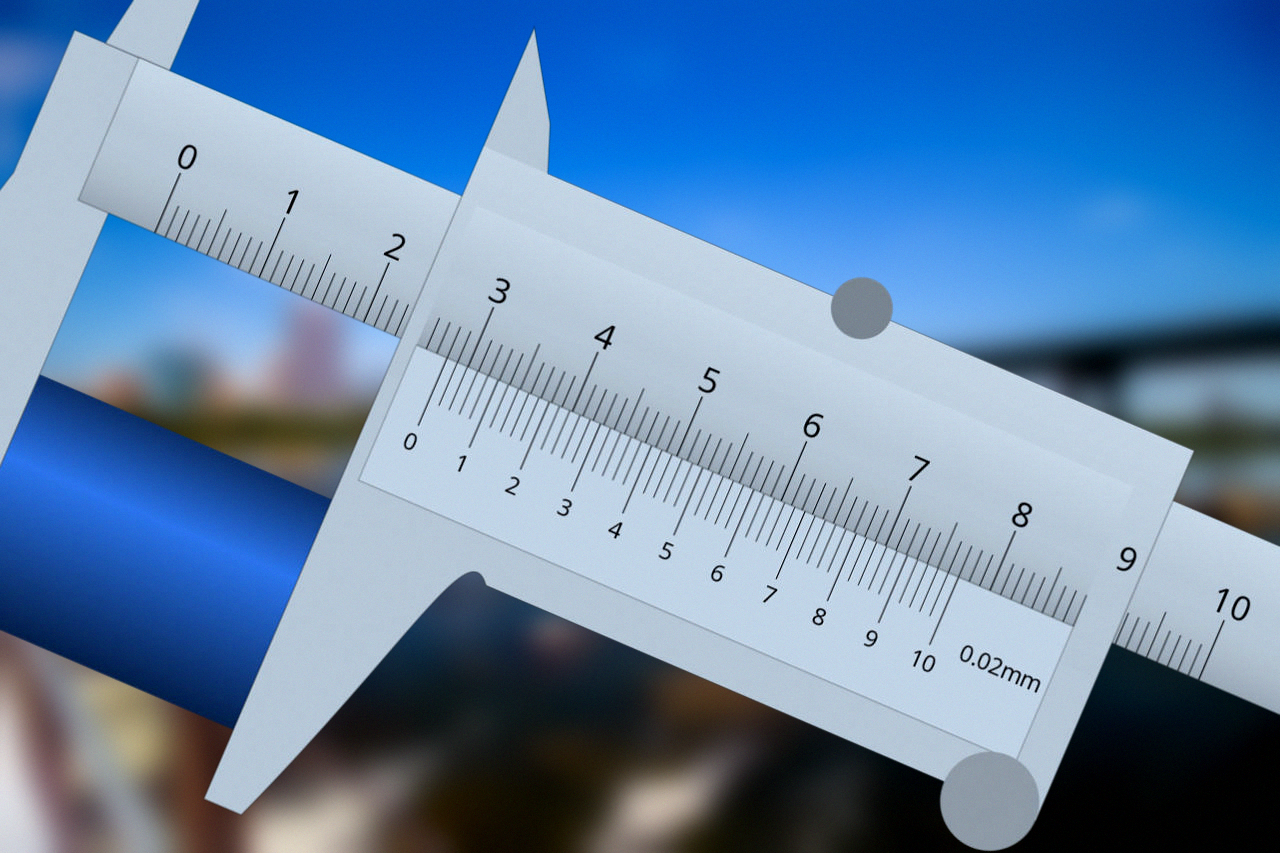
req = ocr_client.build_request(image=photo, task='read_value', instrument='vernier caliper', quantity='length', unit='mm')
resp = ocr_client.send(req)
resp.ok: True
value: 28.0 mm
